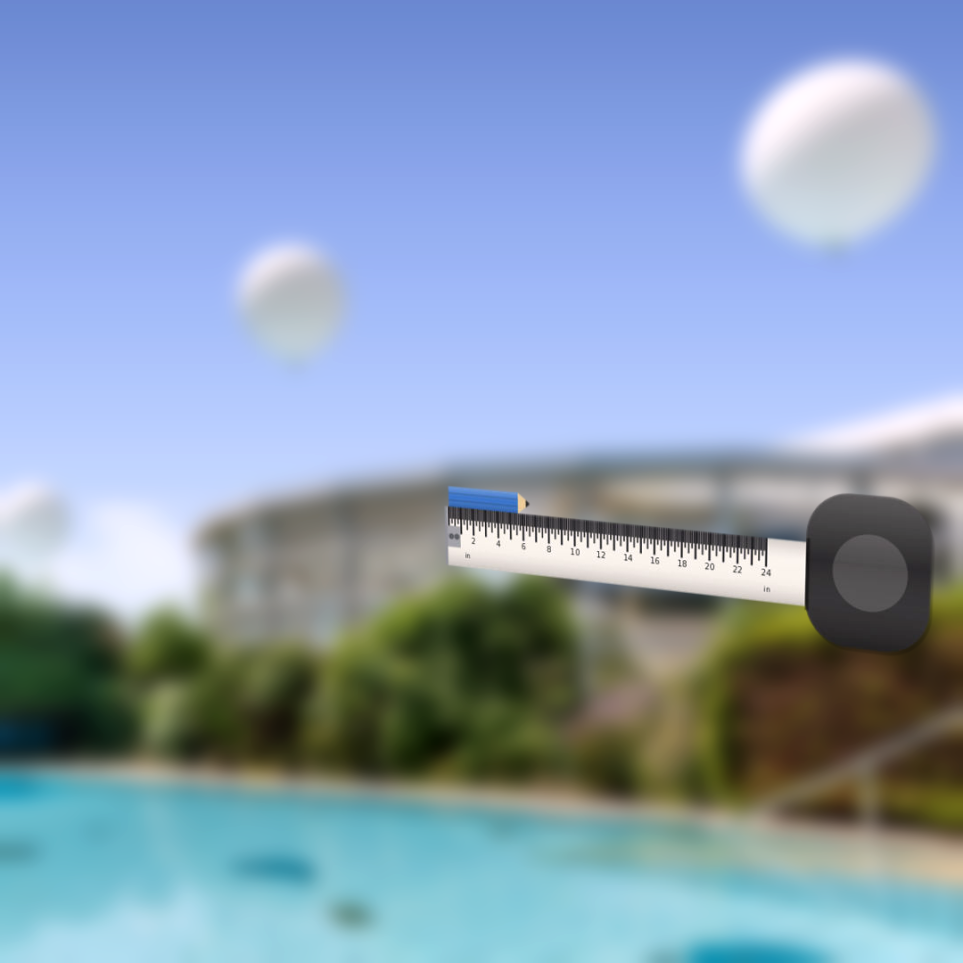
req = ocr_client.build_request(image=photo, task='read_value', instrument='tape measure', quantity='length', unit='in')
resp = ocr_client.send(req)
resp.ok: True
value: 6.5 in
